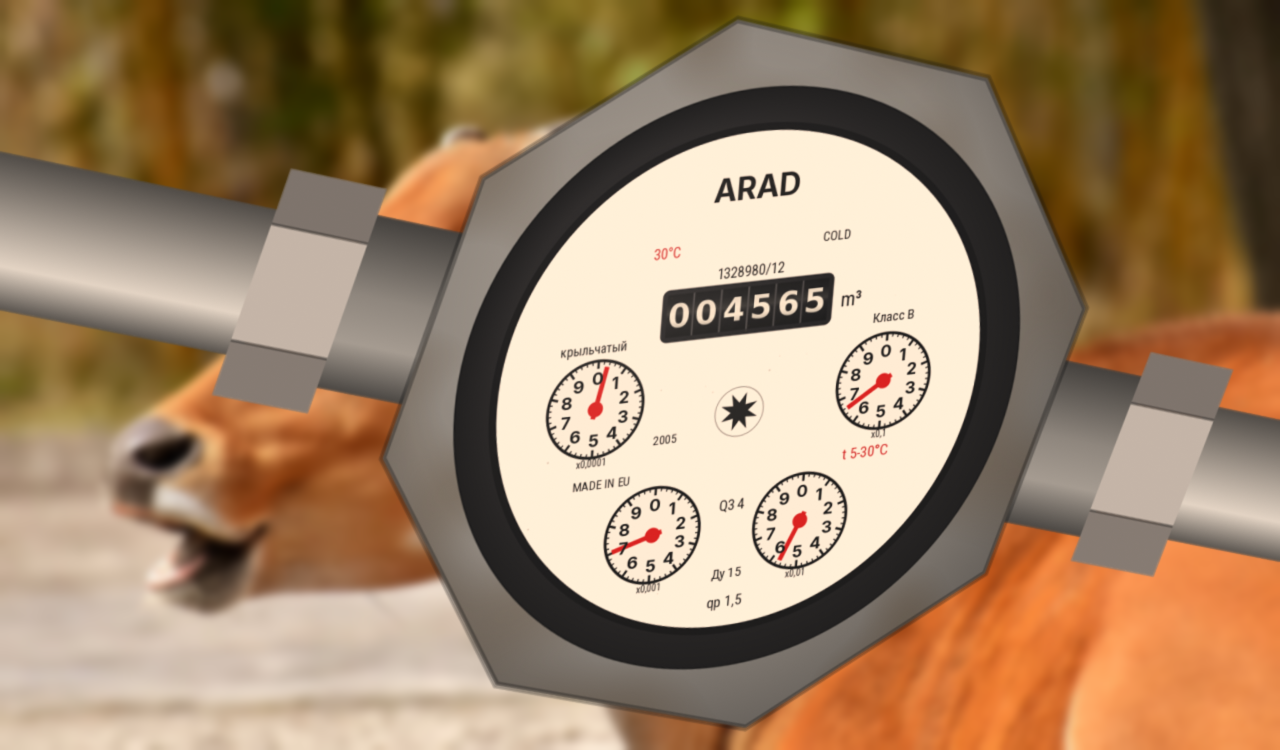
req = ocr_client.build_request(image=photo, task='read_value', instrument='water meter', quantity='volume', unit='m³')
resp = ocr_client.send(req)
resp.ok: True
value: 4565.6570 m³
